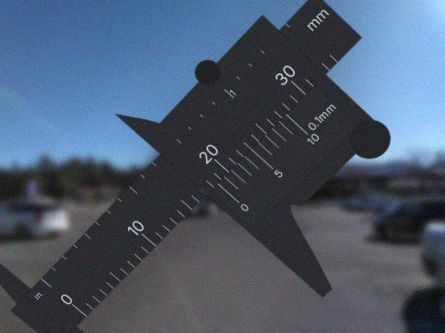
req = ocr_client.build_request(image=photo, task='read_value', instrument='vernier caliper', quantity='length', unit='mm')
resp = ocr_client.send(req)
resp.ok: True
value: 18.5 mm
